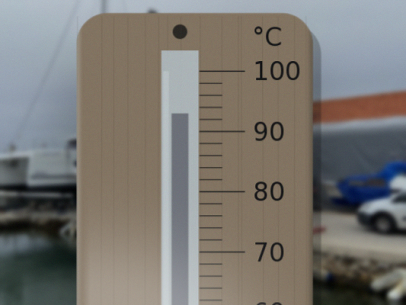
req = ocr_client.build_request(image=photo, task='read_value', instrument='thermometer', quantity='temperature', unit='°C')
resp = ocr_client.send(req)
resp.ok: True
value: 93 °C
